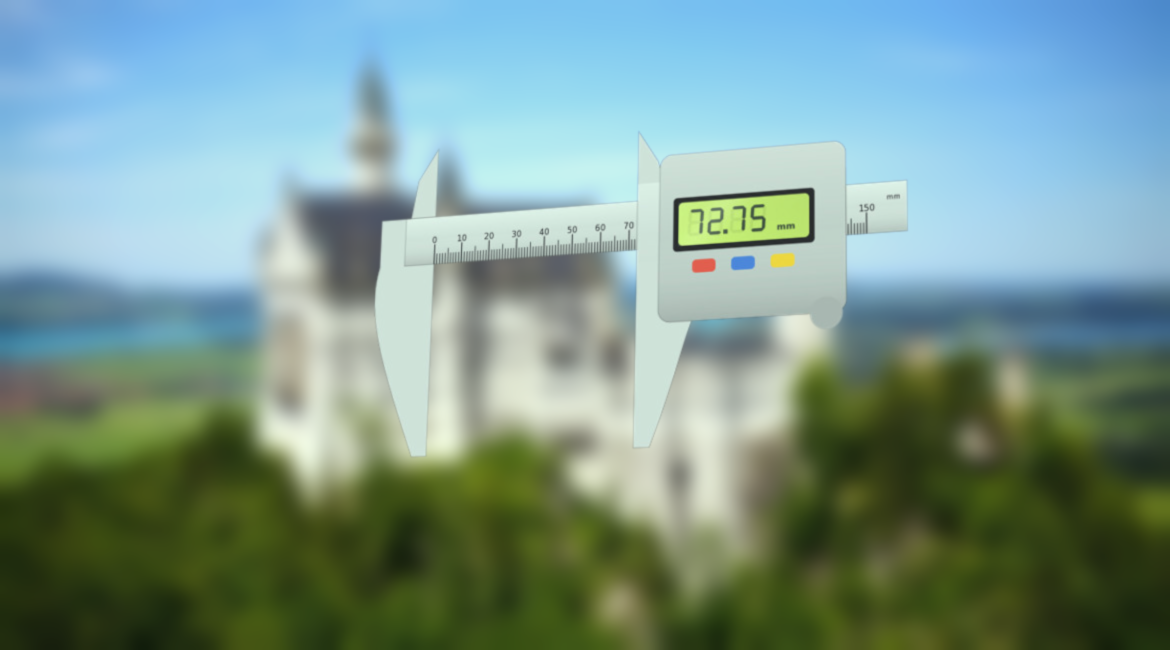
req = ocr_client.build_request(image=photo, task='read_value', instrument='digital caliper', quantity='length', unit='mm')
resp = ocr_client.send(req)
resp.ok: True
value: 72.75 mm
